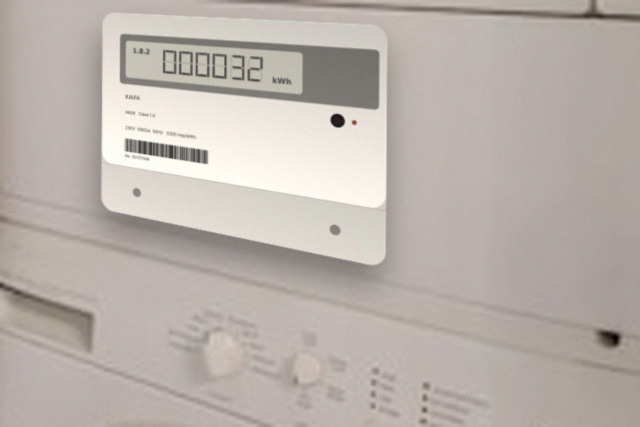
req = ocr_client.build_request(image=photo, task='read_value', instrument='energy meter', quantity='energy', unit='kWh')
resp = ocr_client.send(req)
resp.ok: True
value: 32 kWh
